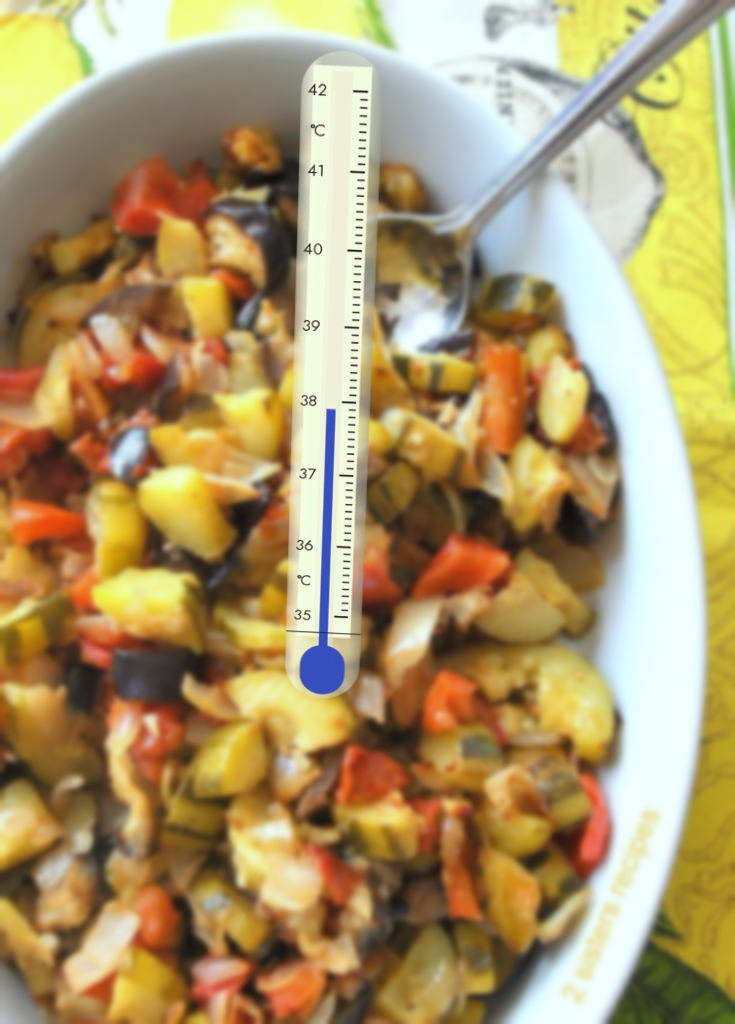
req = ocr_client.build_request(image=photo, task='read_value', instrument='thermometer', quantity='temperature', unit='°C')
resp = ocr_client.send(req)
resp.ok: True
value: 37.9 °C
